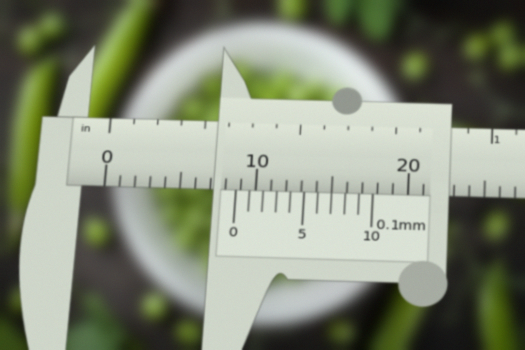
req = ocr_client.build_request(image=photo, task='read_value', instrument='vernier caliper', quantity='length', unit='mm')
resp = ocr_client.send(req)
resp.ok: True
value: 8.7 mm
